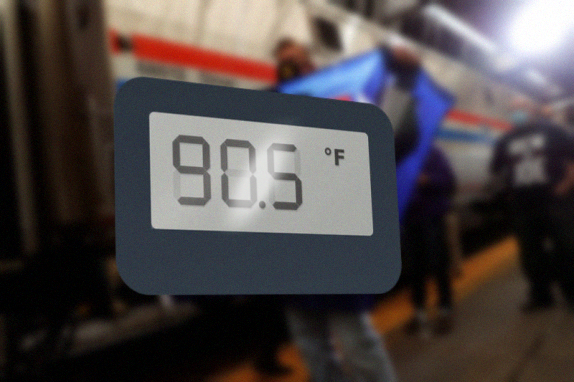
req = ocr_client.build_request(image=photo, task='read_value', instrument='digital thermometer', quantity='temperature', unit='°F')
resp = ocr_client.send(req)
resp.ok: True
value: 90.5 °F
